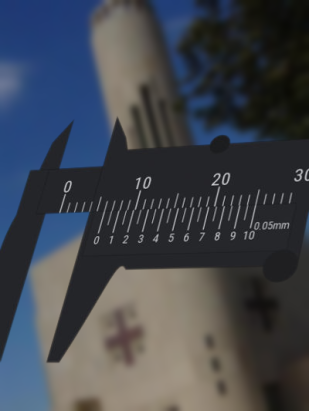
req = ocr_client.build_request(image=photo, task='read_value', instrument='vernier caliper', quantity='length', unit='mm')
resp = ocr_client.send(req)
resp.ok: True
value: 6.0 mm
